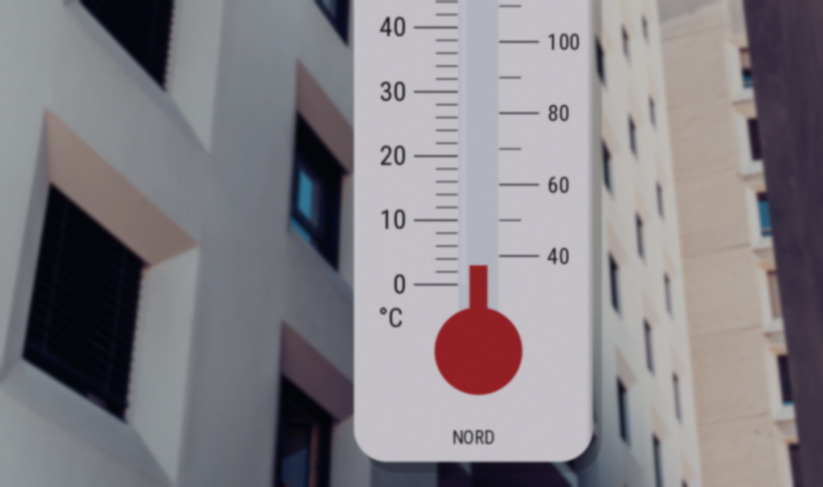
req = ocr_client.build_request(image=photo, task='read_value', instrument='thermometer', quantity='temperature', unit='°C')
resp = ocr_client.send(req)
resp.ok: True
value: 3 °C
